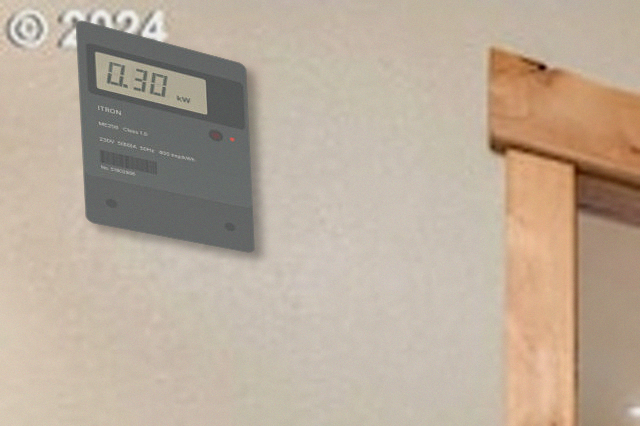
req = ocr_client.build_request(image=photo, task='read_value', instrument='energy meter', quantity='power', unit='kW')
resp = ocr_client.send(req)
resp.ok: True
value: 0.30 kW
